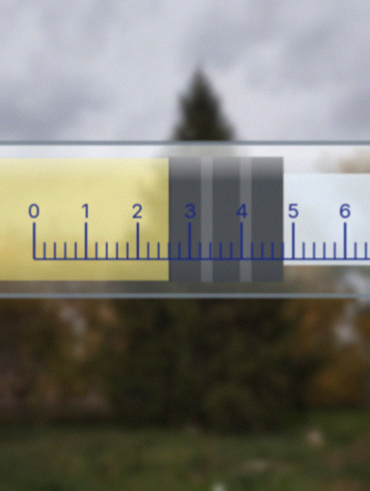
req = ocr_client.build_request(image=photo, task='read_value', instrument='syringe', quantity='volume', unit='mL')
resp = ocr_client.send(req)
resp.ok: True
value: 2.6 mL
